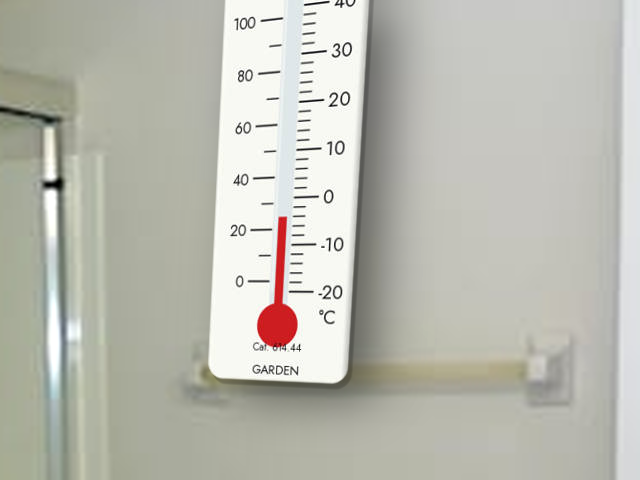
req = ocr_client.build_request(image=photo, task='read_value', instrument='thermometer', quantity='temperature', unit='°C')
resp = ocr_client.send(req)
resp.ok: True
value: -4 °C
